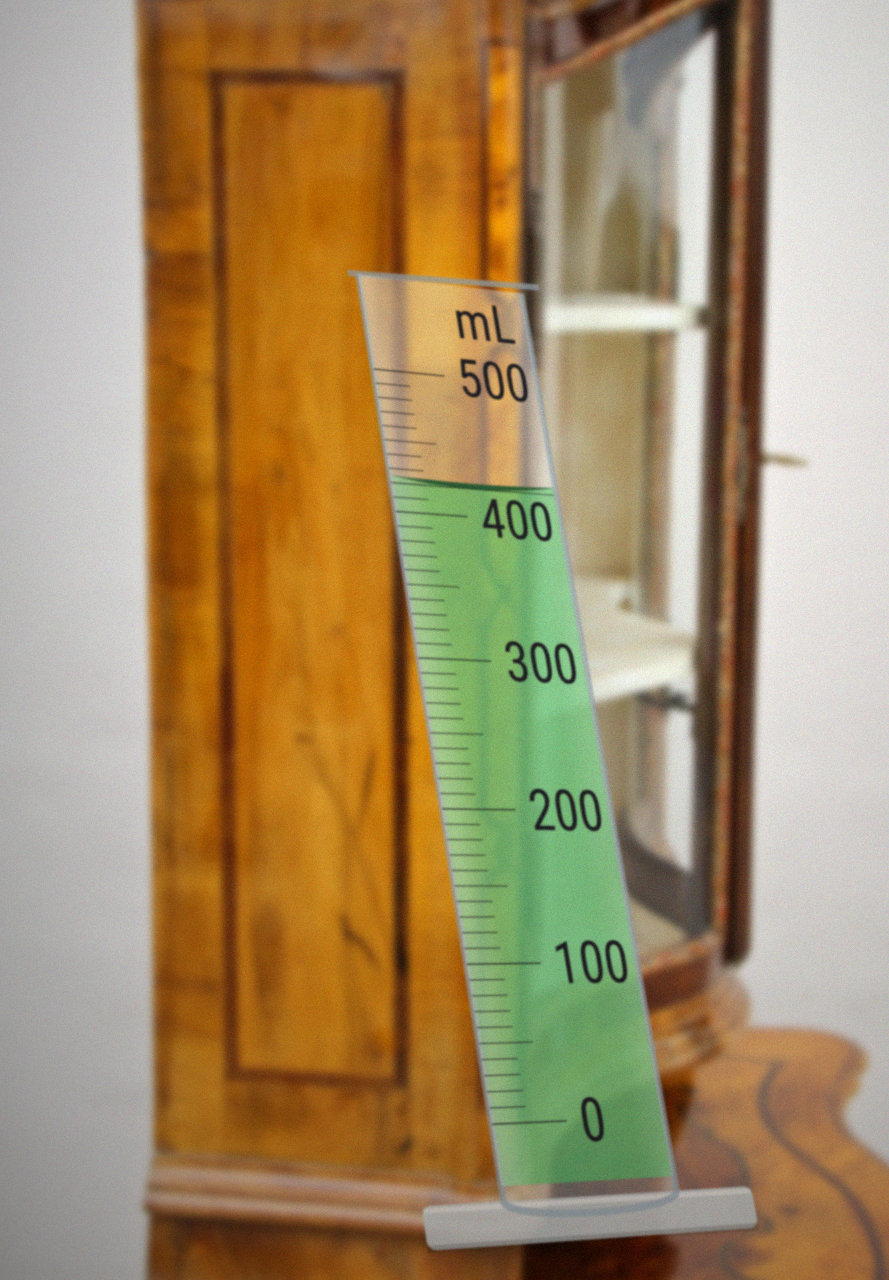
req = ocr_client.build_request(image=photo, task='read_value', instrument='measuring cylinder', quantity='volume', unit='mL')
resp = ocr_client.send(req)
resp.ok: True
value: 420 mL
